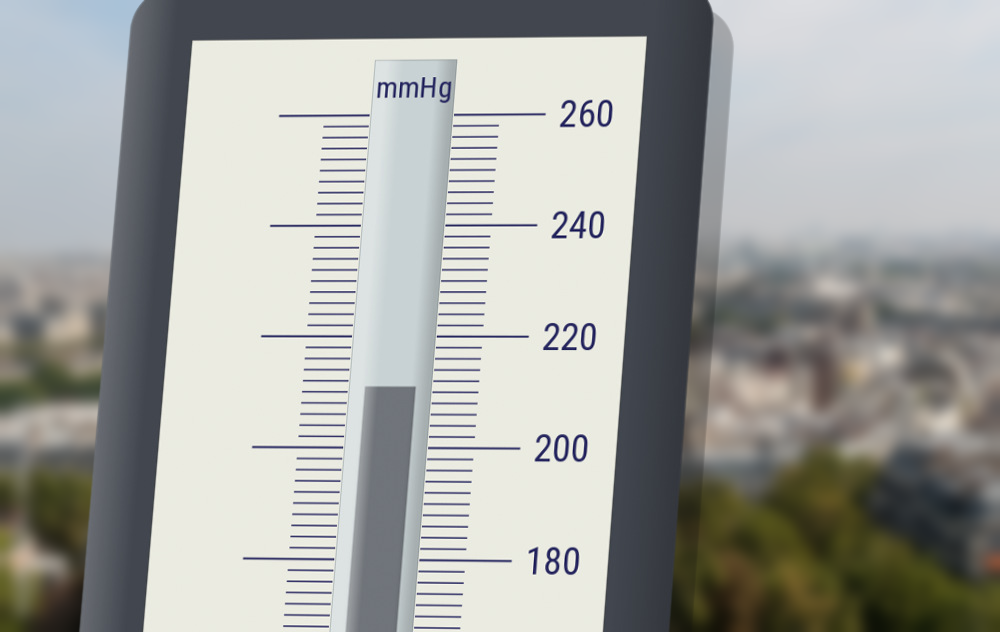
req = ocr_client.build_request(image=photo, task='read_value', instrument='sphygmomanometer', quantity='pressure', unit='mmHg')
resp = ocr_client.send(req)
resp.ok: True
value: 211 mmHg
